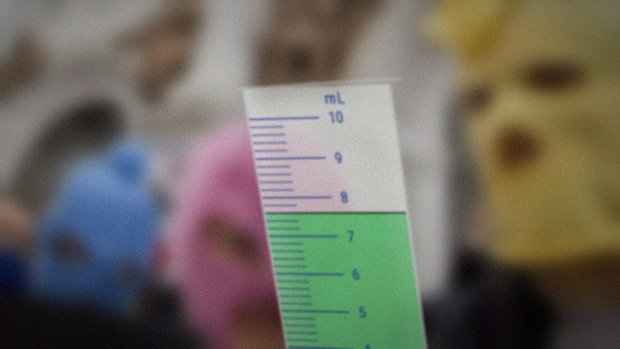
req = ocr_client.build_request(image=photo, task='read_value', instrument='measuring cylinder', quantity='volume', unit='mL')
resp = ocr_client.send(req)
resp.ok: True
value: 7.6 mL
